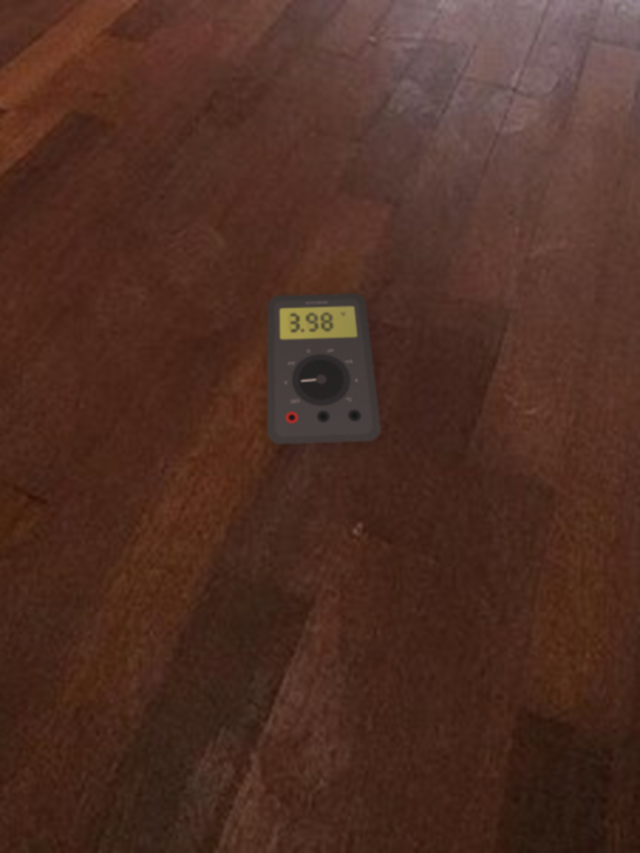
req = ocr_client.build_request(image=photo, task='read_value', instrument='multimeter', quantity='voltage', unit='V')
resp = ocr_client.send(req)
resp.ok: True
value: 3.98 V
